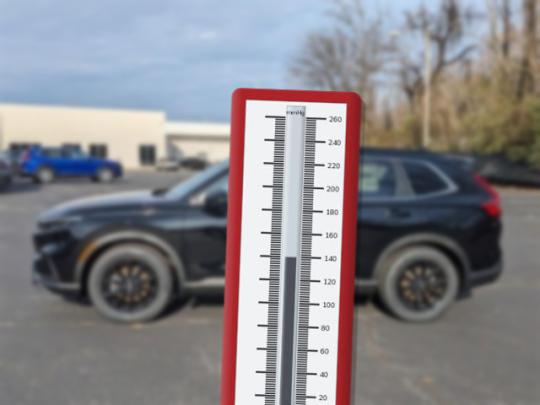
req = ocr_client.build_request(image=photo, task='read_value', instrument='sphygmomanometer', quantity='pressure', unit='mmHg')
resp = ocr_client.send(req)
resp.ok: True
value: 140 mmHg
